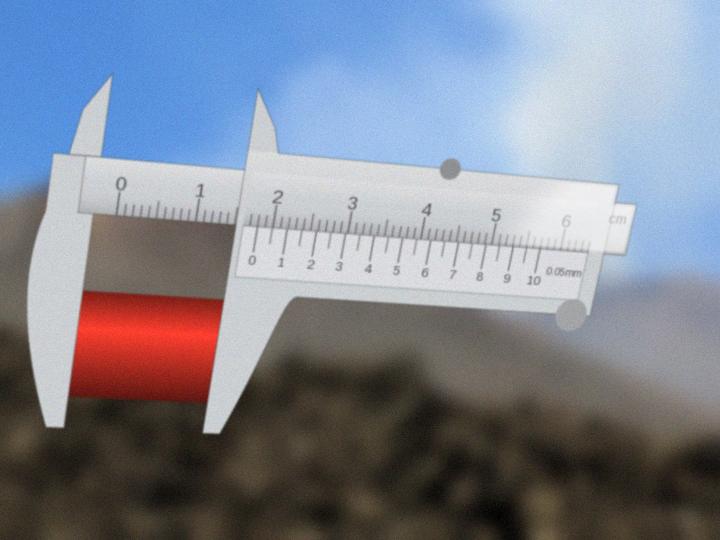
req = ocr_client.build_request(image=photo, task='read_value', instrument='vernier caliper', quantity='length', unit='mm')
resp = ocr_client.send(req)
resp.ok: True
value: 18.0 mm
